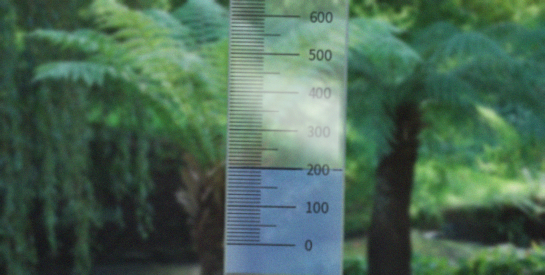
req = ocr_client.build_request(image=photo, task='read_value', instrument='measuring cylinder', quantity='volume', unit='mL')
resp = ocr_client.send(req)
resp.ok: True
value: 200 mL
